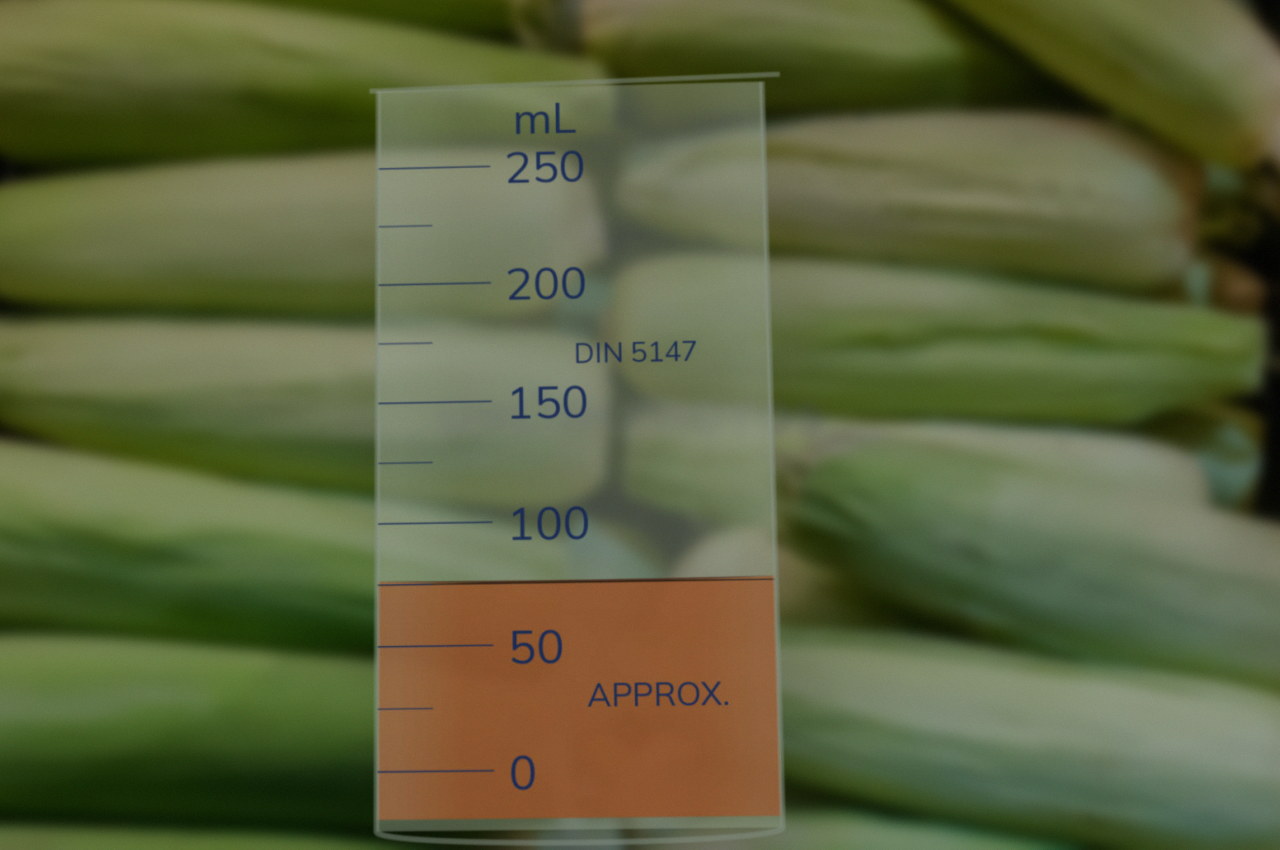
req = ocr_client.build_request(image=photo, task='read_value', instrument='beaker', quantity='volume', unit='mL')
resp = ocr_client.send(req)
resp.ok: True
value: 75 mL
